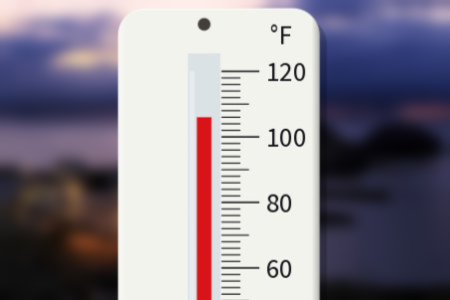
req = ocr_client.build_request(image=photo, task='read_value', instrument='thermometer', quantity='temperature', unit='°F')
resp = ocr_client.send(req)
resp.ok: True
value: 106 °F
